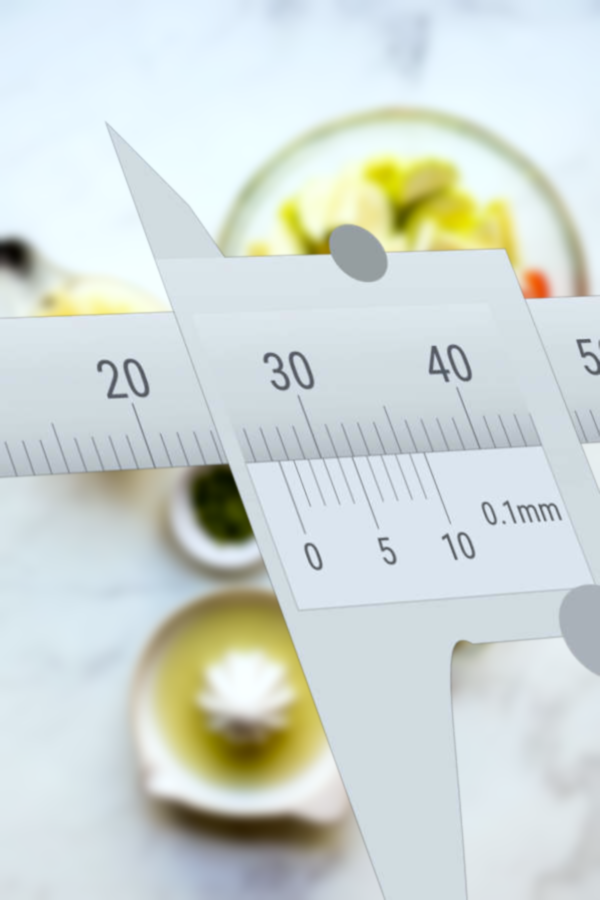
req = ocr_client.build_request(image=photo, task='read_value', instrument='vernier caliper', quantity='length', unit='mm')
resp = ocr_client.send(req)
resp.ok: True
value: 27.4 mm
